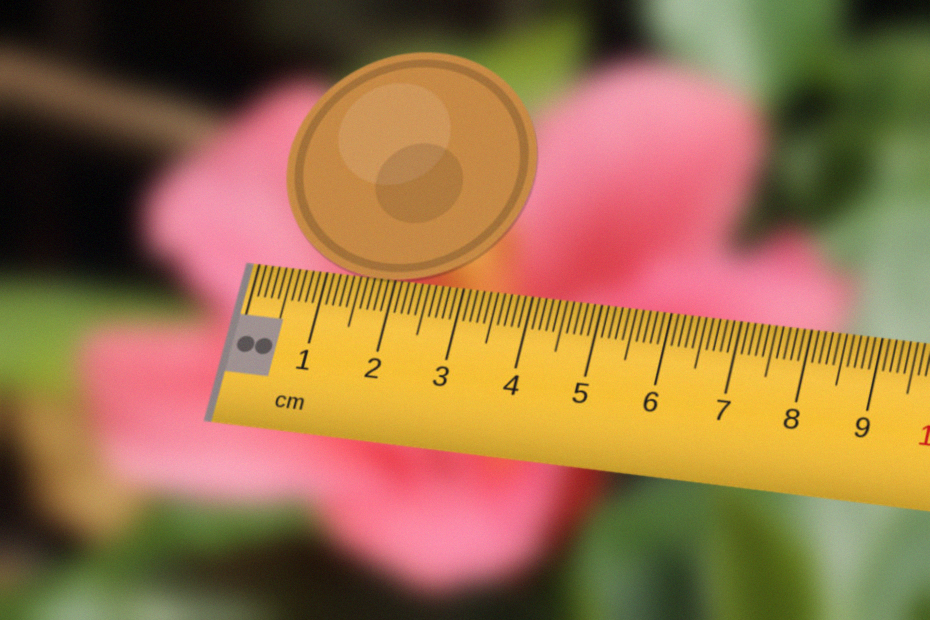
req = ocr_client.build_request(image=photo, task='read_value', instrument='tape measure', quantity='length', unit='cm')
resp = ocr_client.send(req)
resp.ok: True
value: 3.6 cm
